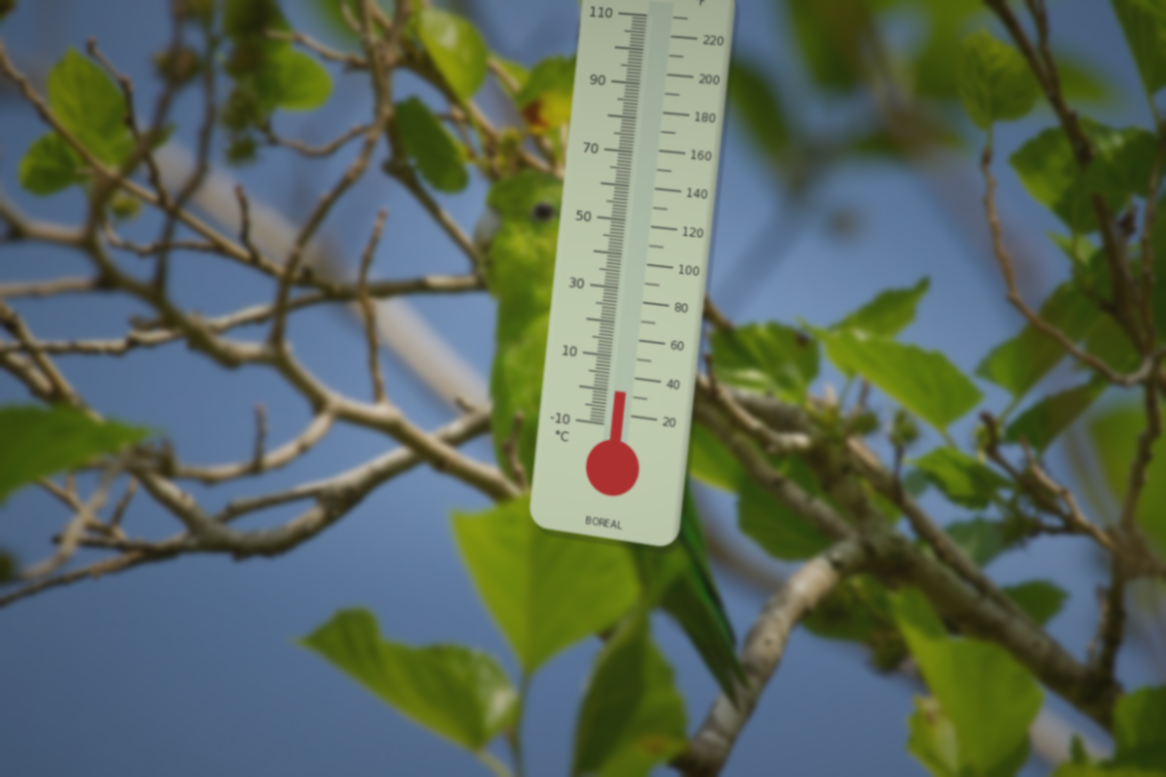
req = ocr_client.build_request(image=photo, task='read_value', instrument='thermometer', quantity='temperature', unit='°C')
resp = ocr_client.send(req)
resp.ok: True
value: 0 °C
